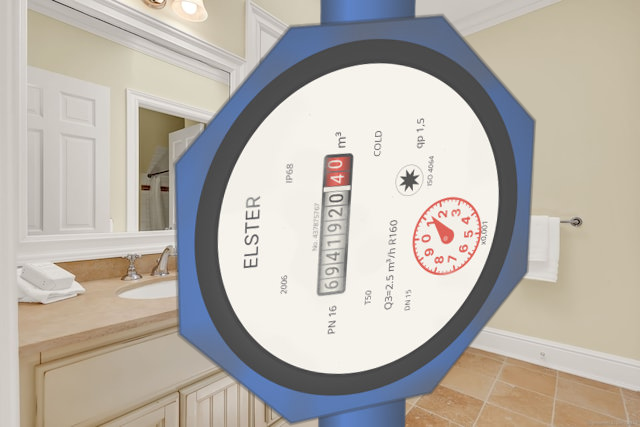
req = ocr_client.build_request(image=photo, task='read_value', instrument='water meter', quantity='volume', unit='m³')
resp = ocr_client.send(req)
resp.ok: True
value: 6941920.401 m³
